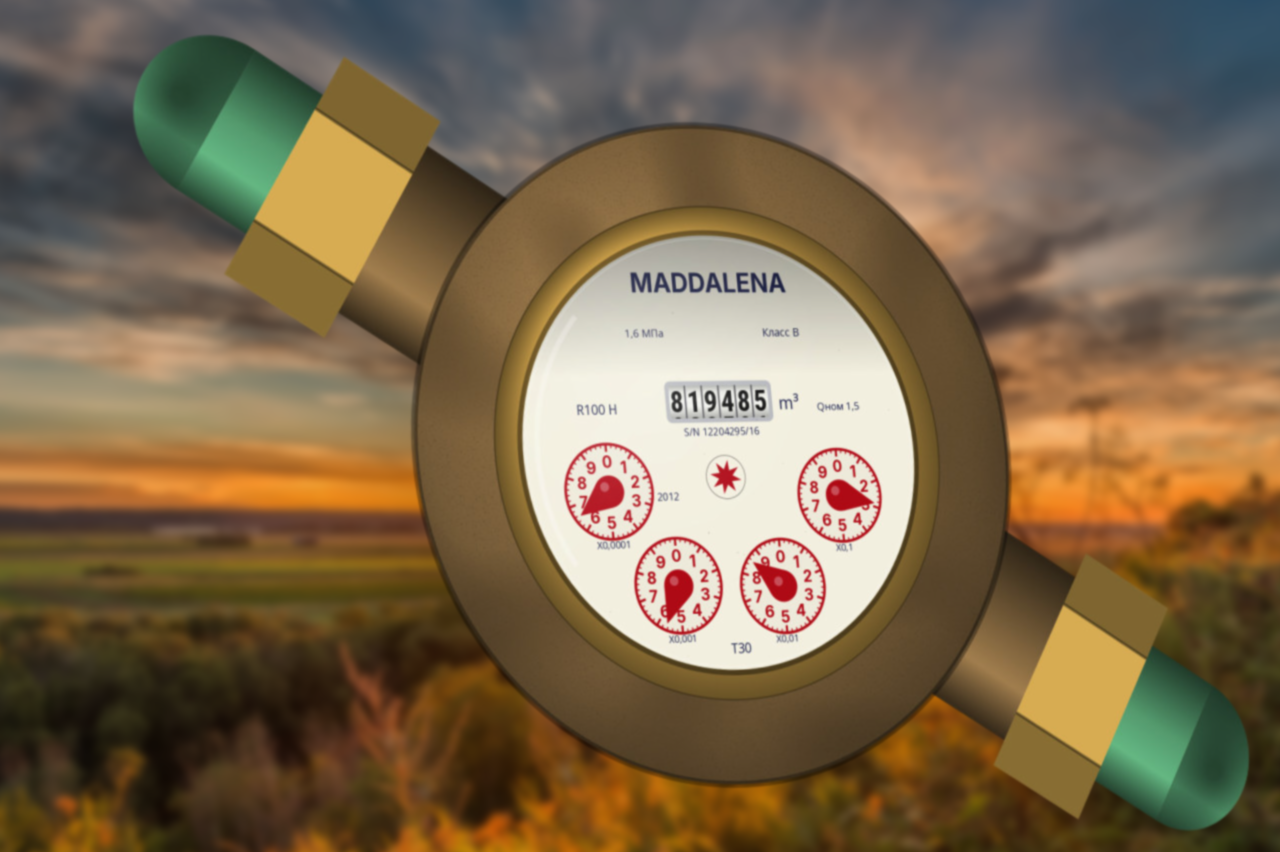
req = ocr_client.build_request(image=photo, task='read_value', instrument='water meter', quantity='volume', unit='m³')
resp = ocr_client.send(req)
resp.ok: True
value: 819485.2856 m³
